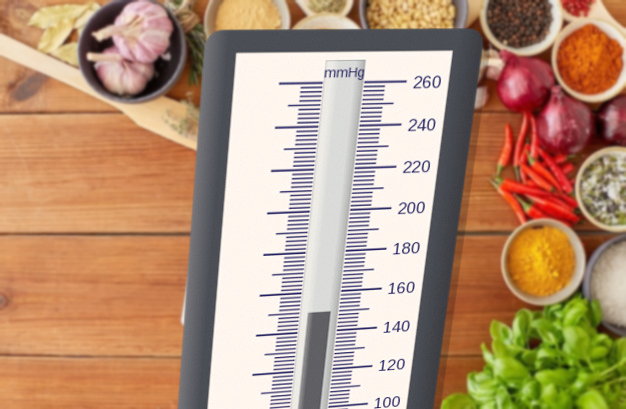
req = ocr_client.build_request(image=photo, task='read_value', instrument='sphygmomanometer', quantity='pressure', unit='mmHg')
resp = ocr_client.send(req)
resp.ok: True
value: 150 mmHg
